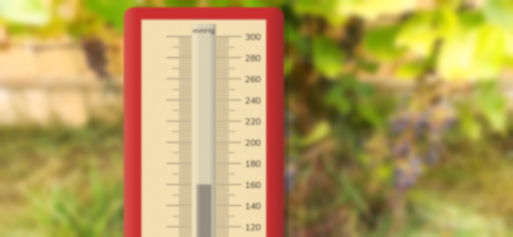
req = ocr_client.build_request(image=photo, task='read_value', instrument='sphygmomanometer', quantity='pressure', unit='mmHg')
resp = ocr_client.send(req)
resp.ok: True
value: 160 mmHg
